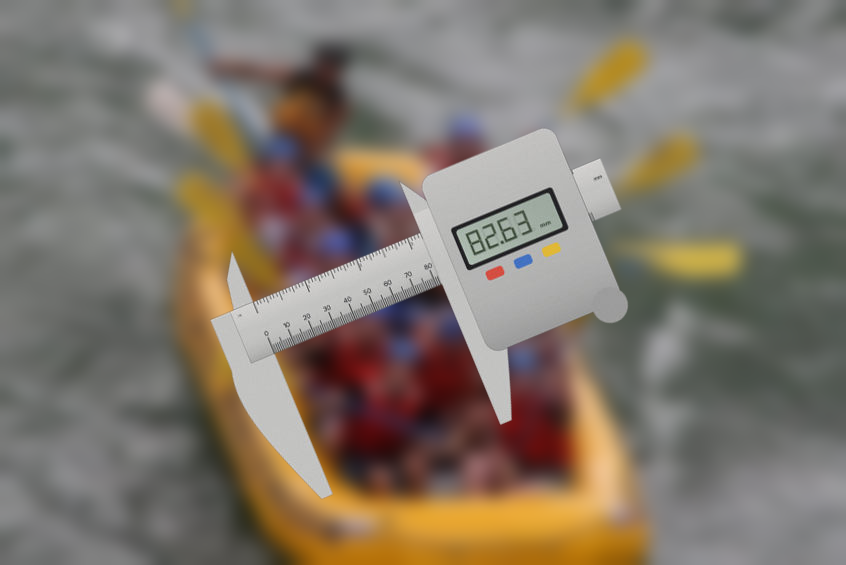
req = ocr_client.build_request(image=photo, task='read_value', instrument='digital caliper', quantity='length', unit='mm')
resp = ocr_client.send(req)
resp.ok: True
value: 82.63 mm
